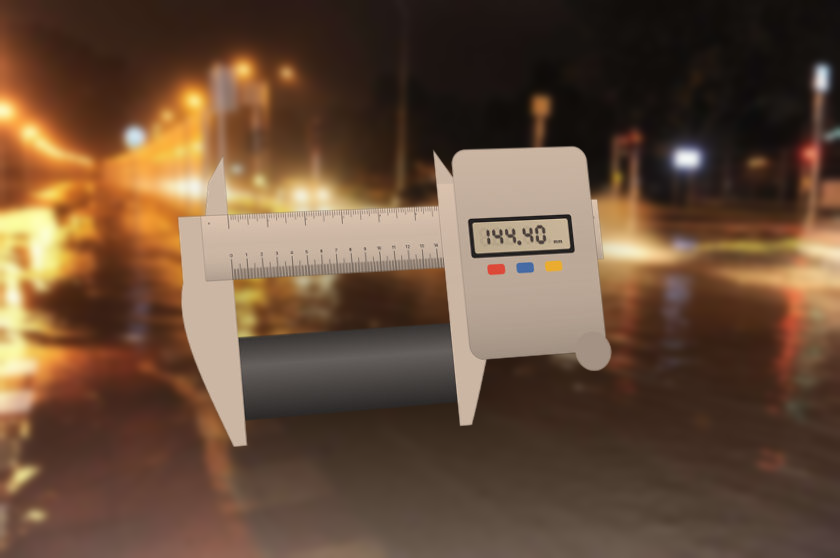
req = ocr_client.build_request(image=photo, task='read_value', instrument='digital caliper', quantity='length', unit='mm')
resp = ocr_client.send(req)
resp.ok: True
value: 144.40 mm
